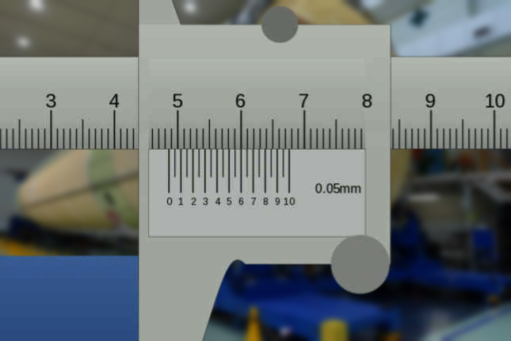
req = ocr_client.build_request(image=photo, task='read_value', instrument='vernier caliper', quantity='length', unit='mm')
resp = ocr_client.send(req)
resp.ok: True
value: 48.6 mm
